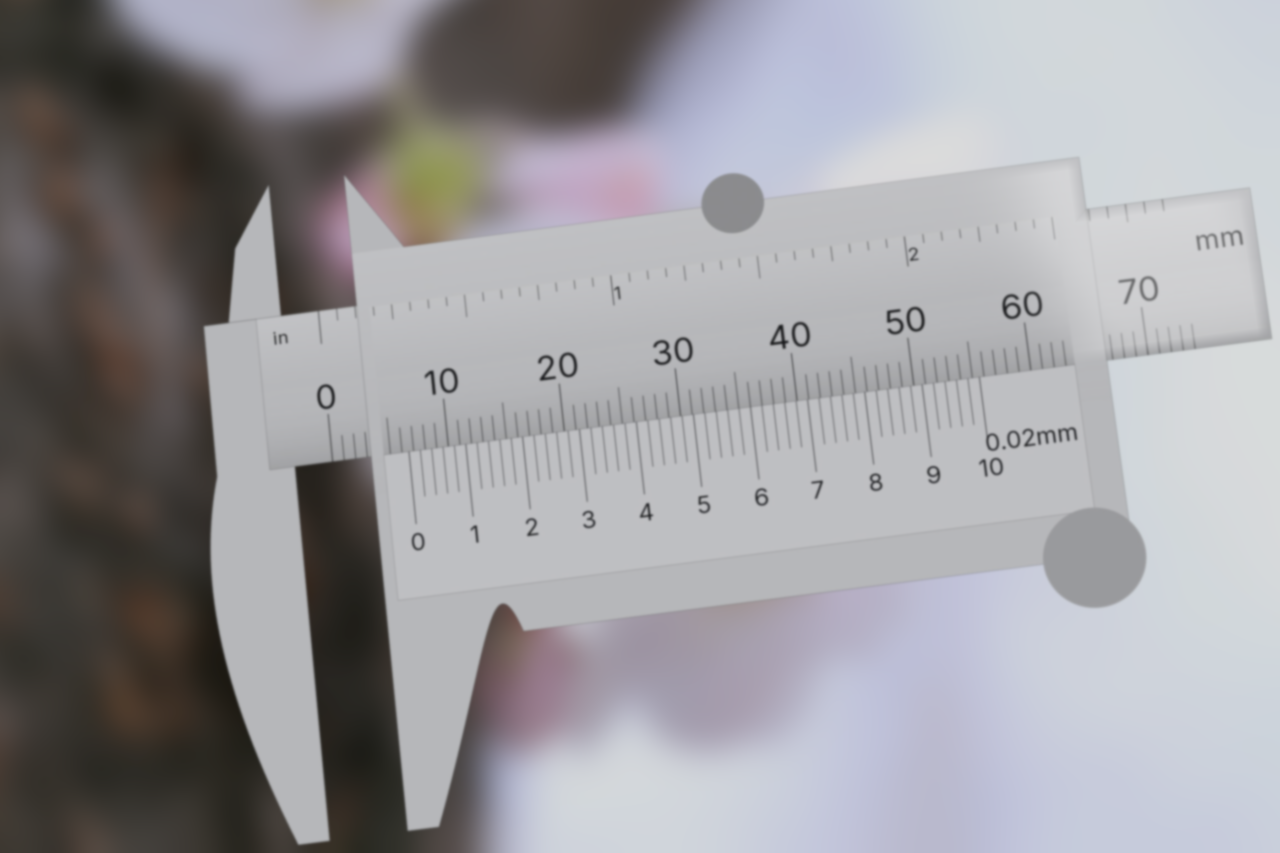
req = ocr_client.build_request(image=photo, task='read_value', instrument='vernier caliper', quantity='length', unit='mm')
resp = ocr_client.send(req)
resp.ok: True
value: 6.6 mm
